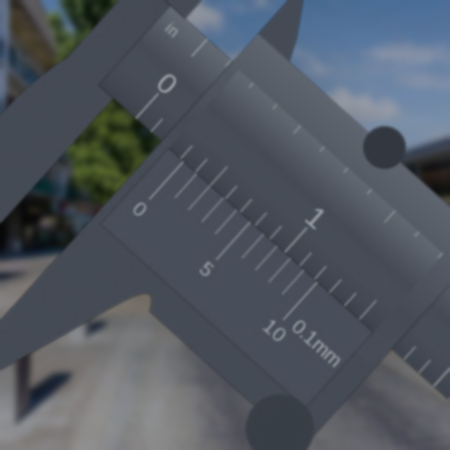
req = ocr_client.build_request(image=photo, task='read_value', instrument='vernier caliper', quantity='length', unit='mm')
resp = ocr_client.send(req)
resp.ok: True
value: 3.2 mm
